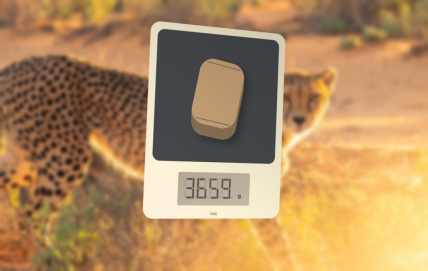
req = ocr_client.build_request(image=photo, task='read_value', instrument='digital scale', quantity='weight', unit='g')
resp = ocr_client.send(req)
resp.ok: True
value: 3659 g
